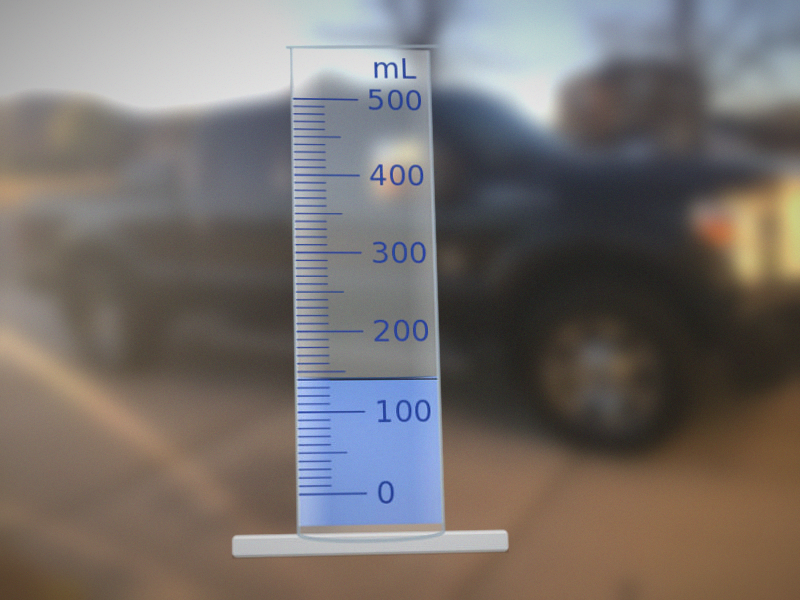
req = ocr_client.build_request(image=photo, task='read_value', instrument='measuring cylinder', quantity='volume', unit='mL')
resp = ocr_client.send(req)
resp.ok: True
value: 140 mL
